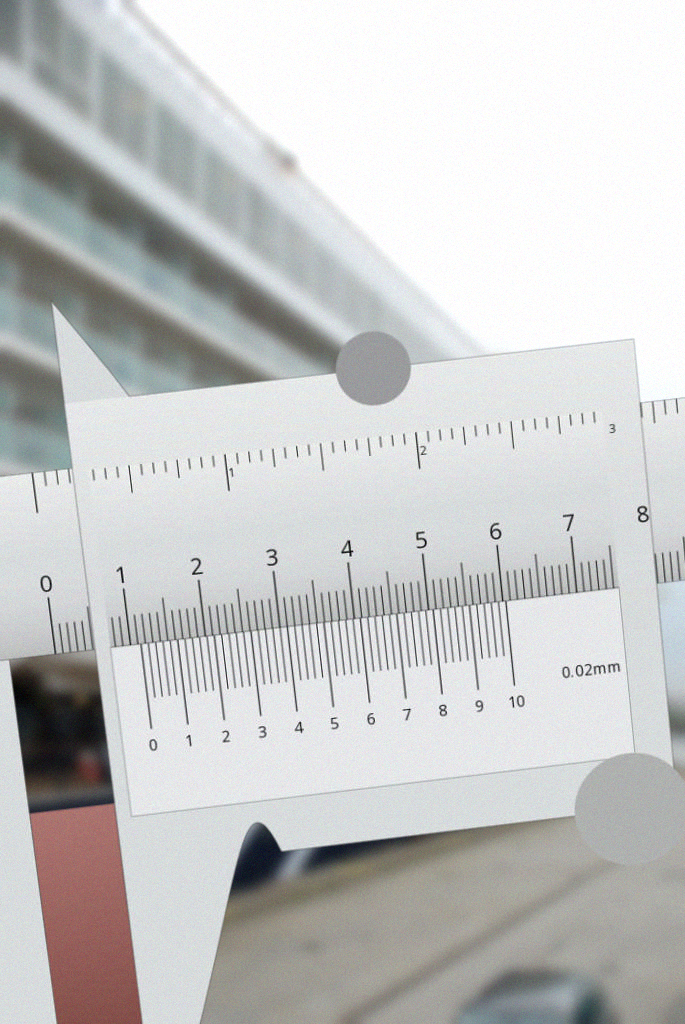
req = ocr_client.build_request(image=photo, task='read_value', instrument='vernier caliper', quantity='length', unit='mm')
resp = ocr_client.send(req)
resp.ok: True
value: 11.4 mm
